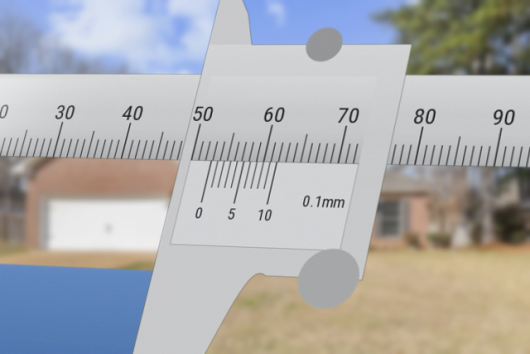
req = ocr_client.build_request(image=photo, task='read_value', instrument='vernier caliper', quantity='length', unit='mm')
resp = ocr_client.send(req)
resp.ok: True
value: 52.8 mm
